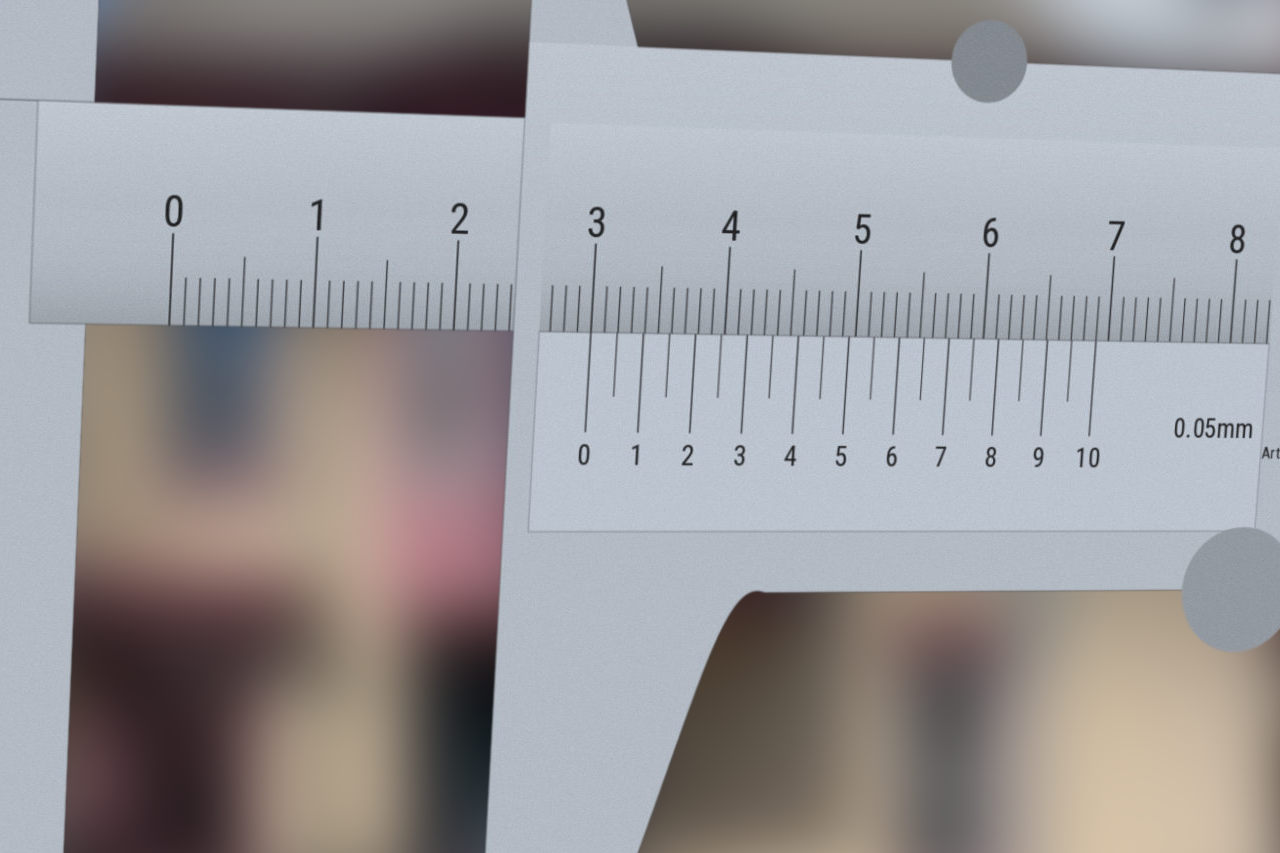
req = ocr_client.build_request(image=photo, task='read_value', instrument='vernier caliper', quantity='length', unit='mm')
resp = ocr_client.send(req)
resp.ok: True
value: 30.0 mm
